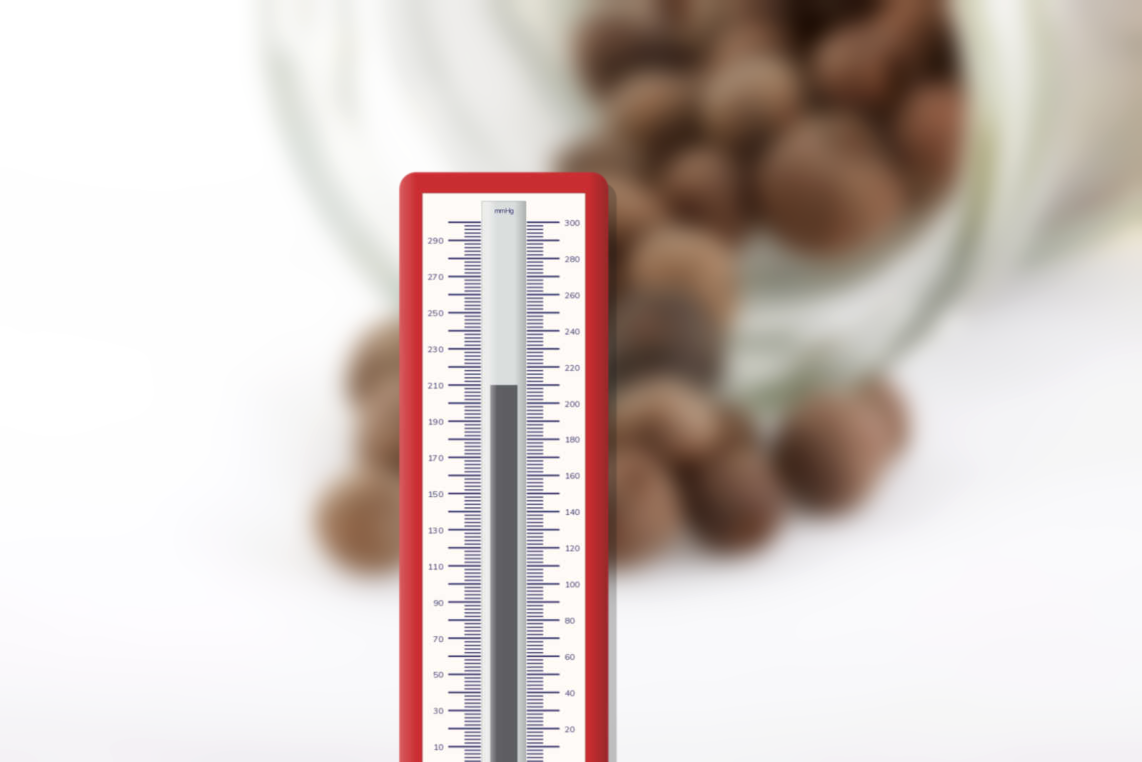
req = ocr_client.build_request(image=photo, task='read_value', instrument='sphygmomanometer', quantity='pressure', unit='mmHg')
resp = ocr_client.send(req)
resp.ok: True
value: 210 mmHg
